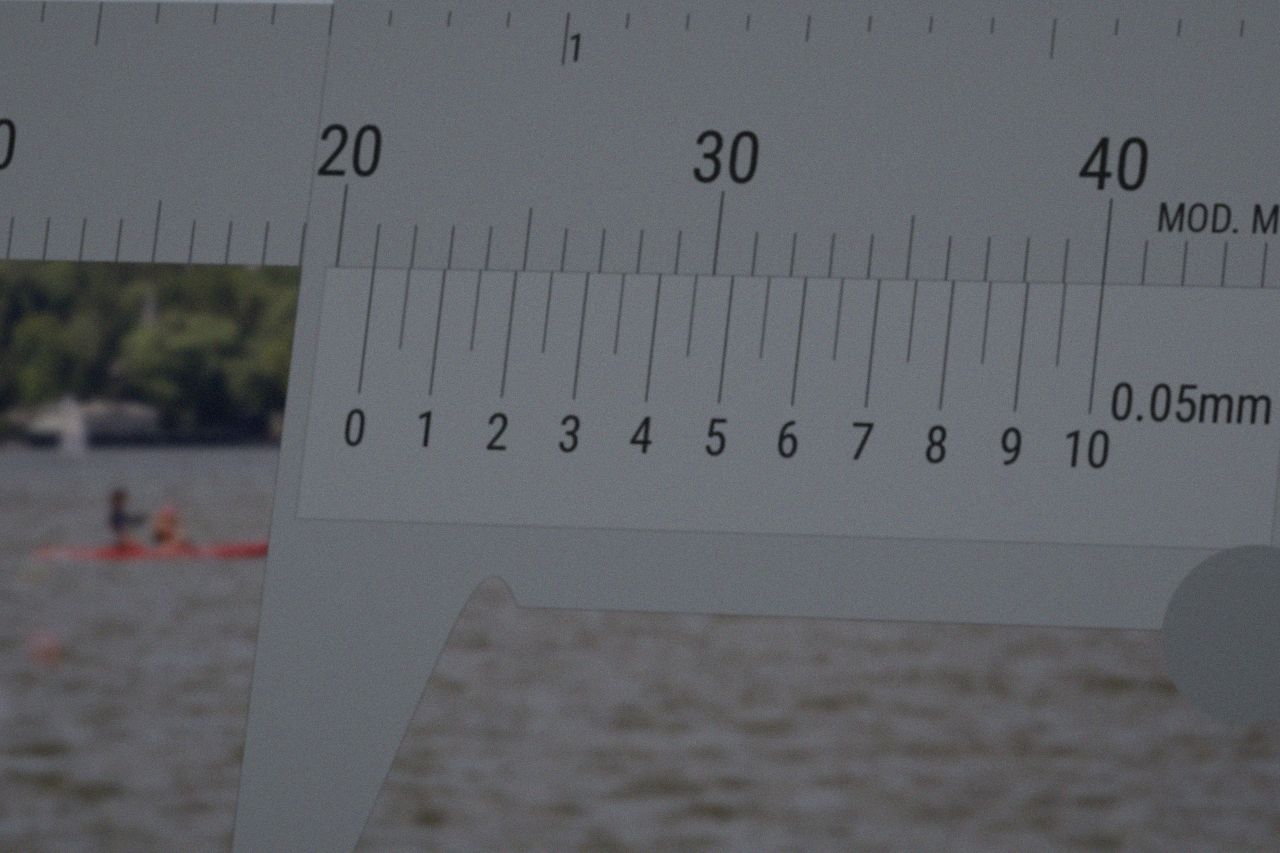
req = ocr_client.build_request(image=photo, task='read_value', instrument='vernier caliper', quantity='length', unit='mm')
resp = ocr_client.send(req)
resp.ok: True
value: 21.00 mm
